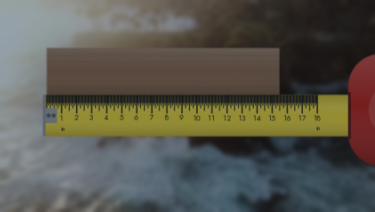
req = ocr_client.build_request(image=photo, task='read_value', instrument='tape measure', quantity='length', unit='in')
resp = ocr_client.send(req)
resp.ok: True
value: 15.5 in
